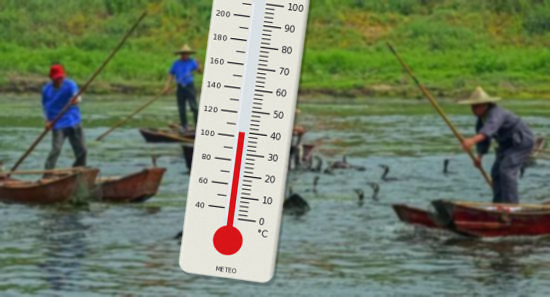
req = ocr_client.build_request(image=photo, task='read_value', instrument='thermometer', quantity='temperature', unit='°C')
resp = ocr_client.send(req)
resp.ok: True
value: 40 °C
